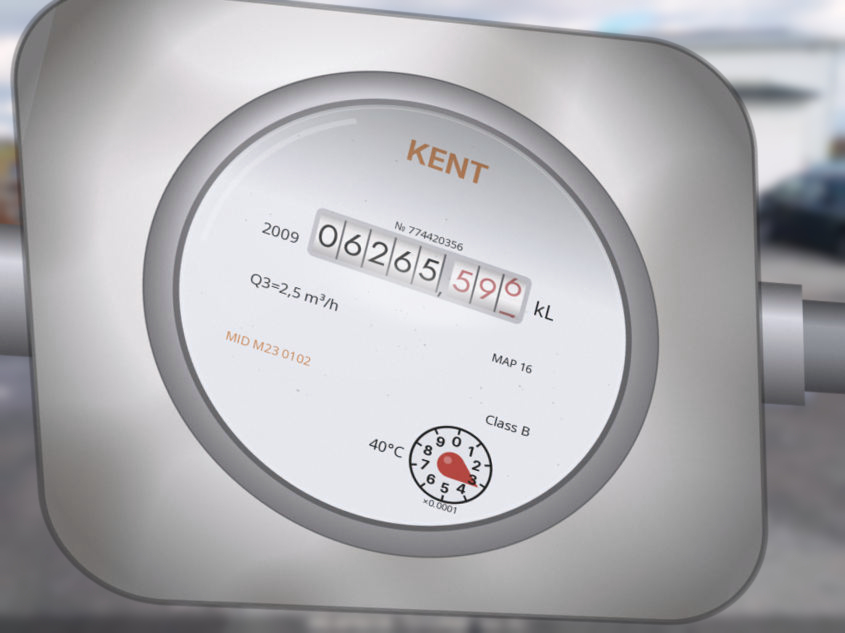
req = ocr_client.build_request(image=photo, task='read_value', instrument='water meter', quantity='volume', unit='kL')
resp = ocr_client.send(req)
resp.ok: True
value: 6265.5963 kL
